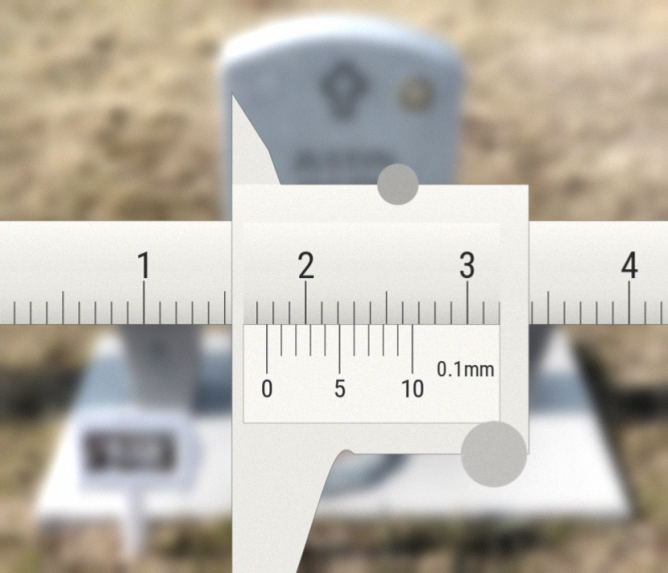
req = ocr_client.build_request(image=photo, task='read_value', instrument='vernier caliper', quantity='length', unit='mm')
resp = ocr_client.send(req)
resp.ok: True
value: 17.6 mm
